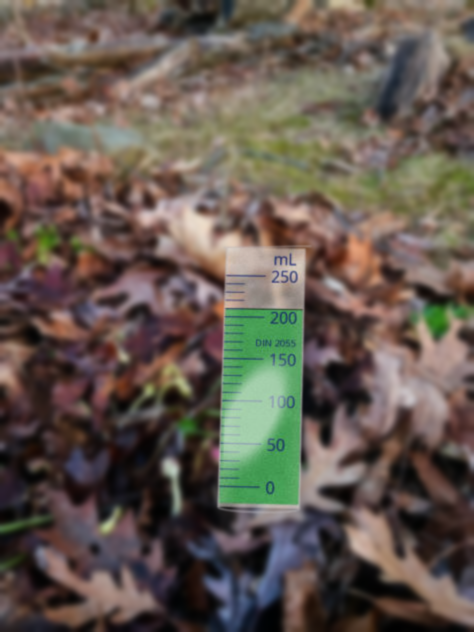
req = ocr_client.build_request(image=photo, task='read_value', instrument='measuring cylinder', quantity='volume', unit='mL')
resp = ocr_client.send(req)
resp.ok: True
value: 210 mL
